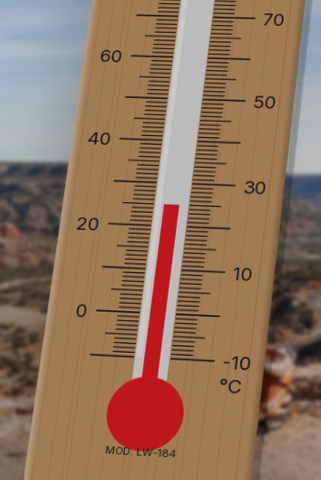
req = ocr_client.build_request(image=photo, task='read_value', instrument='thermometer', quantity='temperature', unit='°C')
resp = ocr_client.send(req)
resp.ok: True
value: 25 °C
